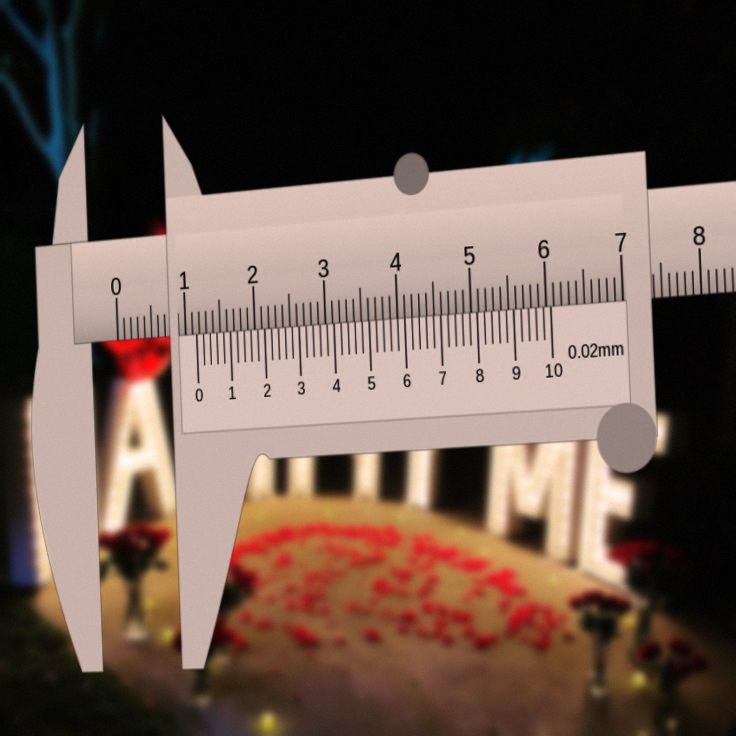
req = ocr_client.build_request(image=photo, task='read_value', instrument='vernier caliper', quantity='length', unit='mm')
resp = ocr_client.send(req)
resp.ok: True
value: 11.6 mm
